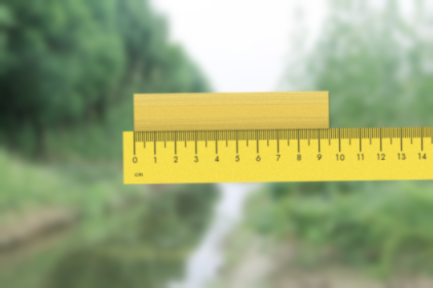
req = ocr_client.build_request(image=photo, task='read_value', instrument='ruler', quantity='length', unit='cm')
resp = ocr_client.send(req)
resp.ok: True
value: 9.5 cm
